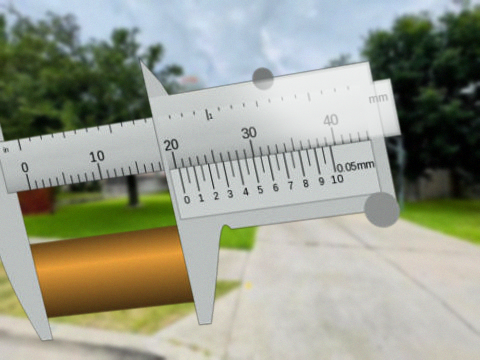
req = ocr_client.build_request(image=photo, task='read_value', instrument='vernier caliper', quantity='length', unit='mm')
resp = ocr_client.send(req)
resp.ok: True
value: 20.4 mm
